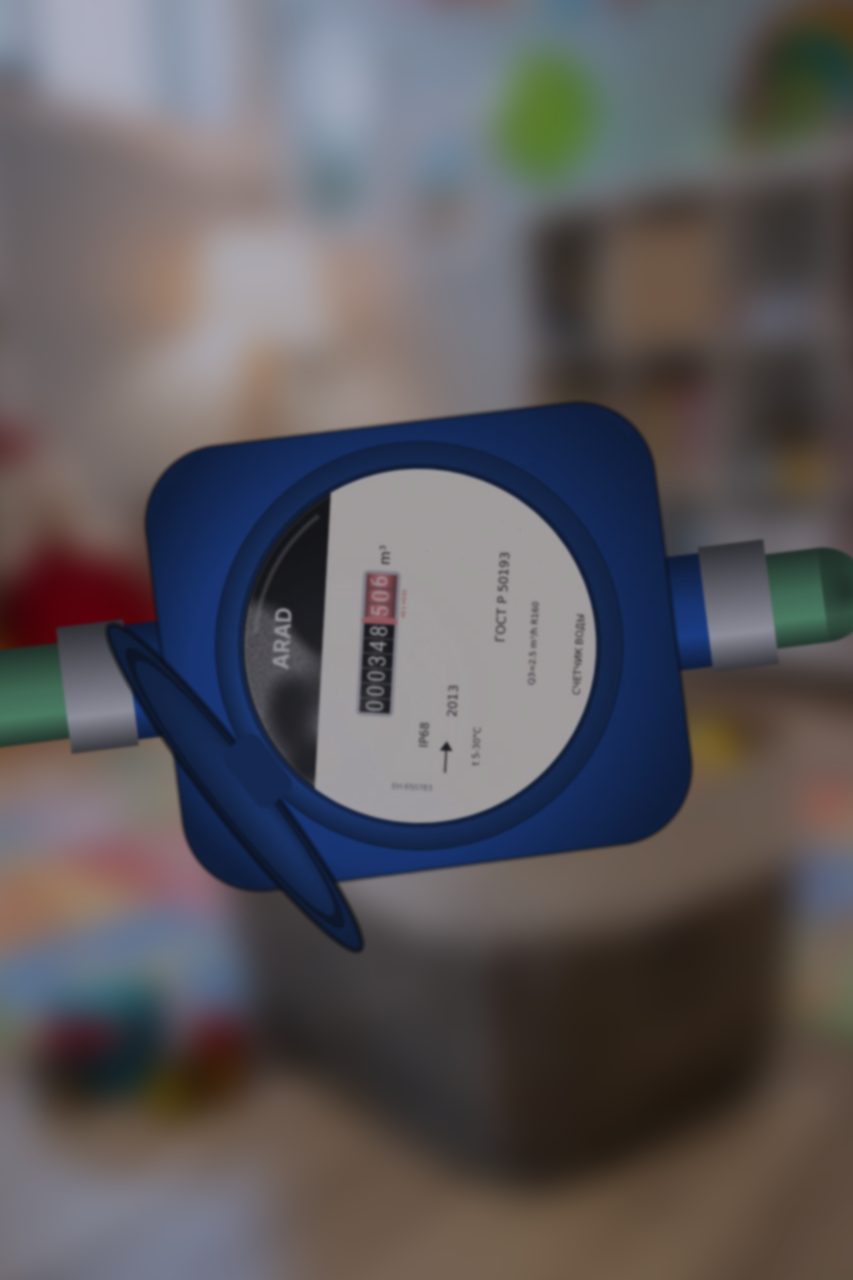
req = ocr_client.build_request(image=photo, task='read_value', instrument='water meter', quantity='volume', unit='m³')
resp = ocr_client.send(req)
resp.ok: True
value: 348.506 m³
